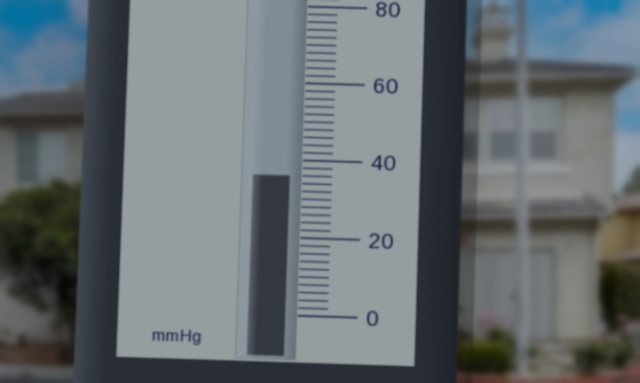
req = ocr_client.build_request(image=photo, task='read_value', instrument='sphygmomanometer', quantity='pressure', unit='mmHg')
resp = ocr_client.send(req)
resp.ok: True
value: 36 mmHg
